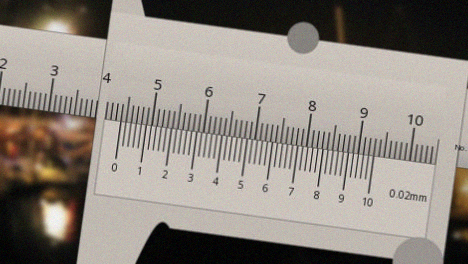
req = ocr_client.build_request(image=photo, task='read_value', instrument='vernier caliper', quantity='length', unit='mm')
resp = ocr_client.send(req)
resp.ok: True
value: 44.0 mm
